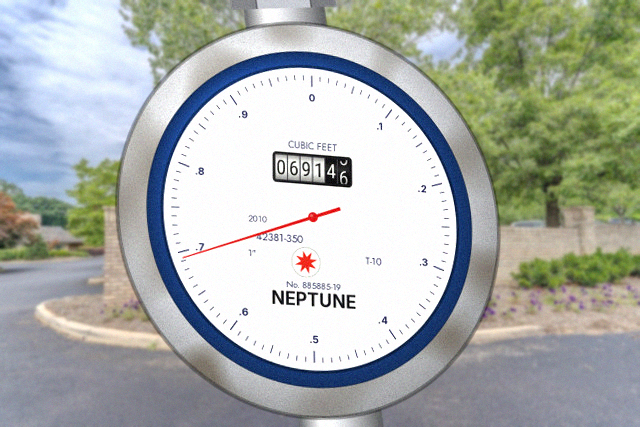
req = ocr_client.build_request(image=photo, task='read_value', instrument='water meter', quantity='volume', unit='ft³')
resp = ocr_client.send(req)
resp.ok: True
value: 69145.69 ft³
